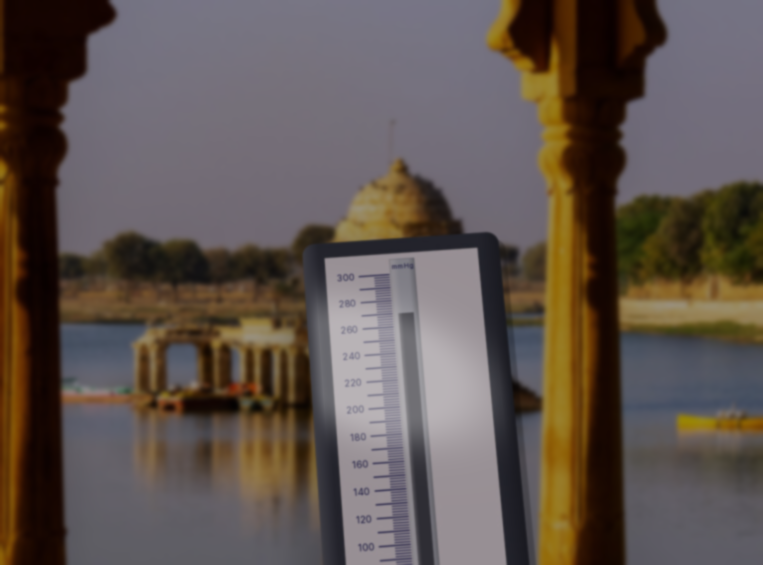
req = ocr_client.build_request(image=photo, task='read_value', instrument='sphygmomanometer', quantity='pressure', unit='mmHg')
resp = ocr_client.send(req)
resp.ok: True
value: 270 mmHg
